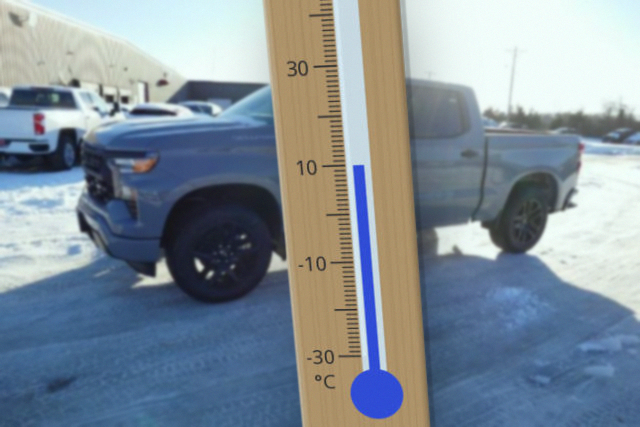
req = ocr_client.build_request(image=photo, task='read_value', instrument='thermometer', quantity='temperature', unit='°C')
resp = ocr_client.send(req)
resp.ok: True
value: 10 °C
